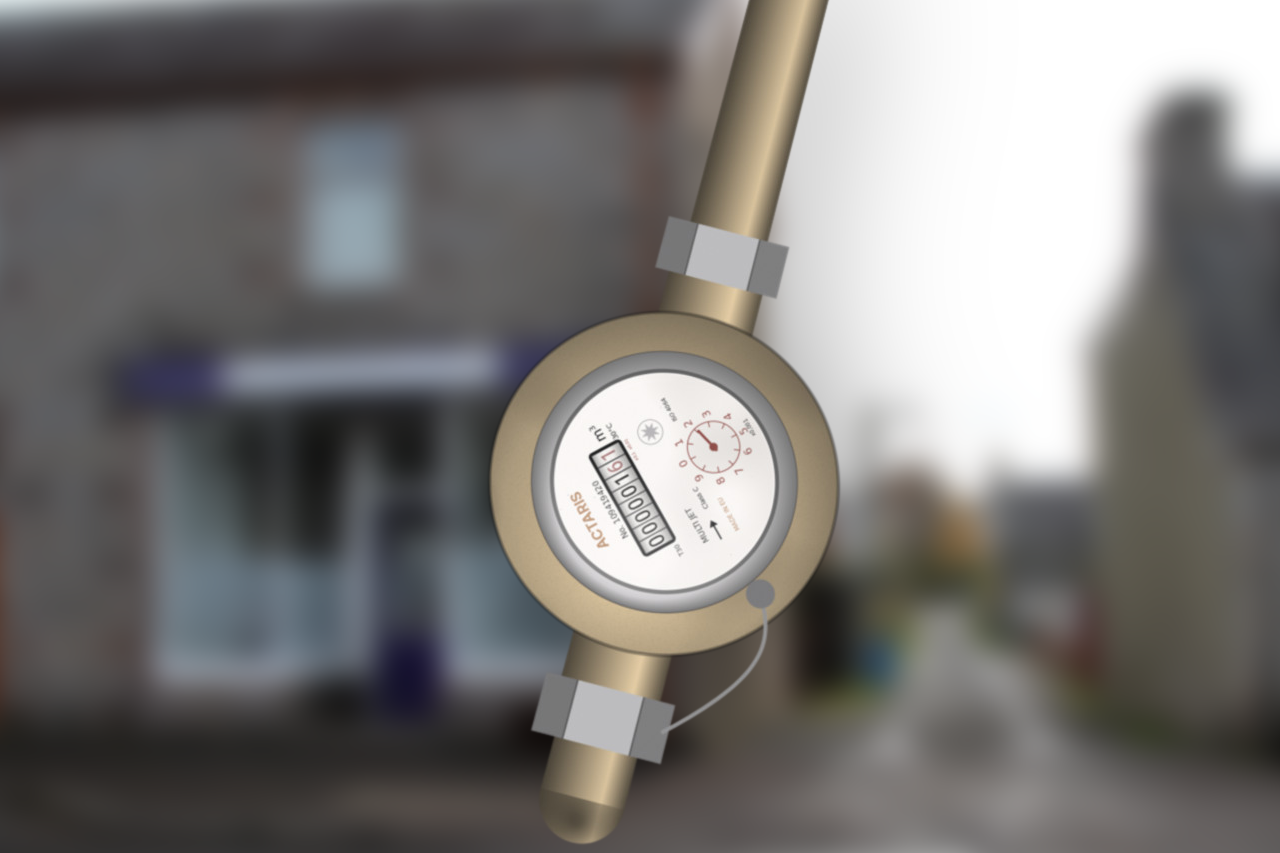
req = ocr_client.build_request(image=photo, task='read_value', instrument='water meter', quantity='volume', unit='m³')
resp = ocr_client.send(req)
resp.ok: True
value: 1.612 m³
